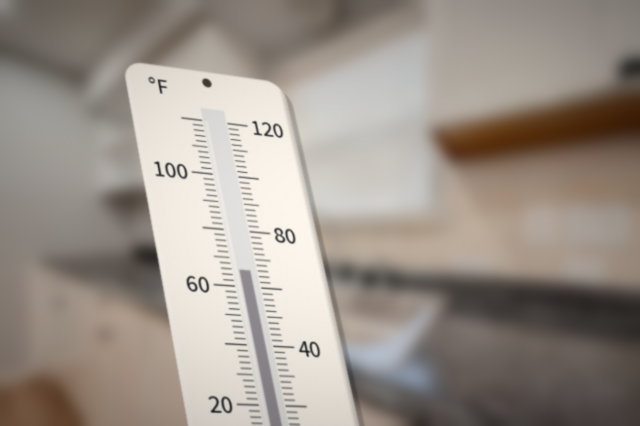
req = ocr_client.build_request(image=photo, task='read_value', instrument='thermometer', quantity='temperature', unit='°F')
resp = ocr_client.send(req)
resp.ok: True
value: 66 °F
